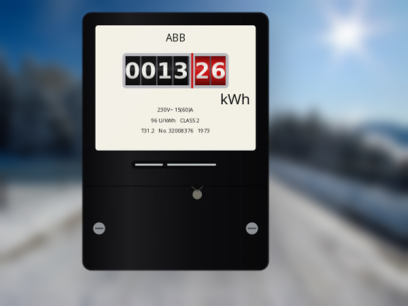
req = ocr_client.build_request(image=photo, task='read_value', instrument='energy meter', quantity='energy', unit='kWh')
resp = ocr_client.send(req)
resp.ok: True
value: 13.26 kWh
